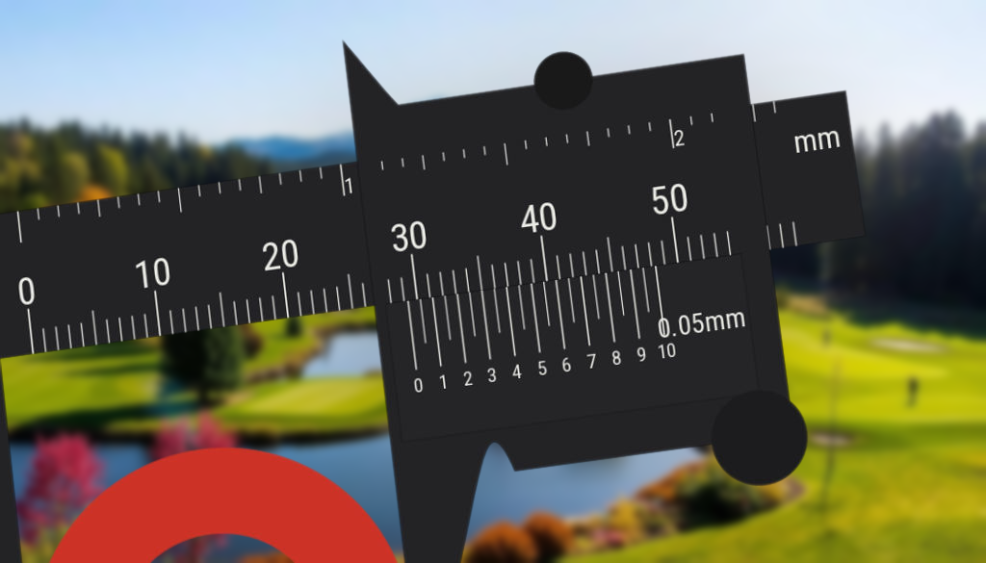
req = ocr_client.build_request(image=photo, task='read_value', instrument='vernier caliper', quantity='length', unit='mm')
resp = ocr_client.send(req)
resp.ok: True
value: 29.3 mm
